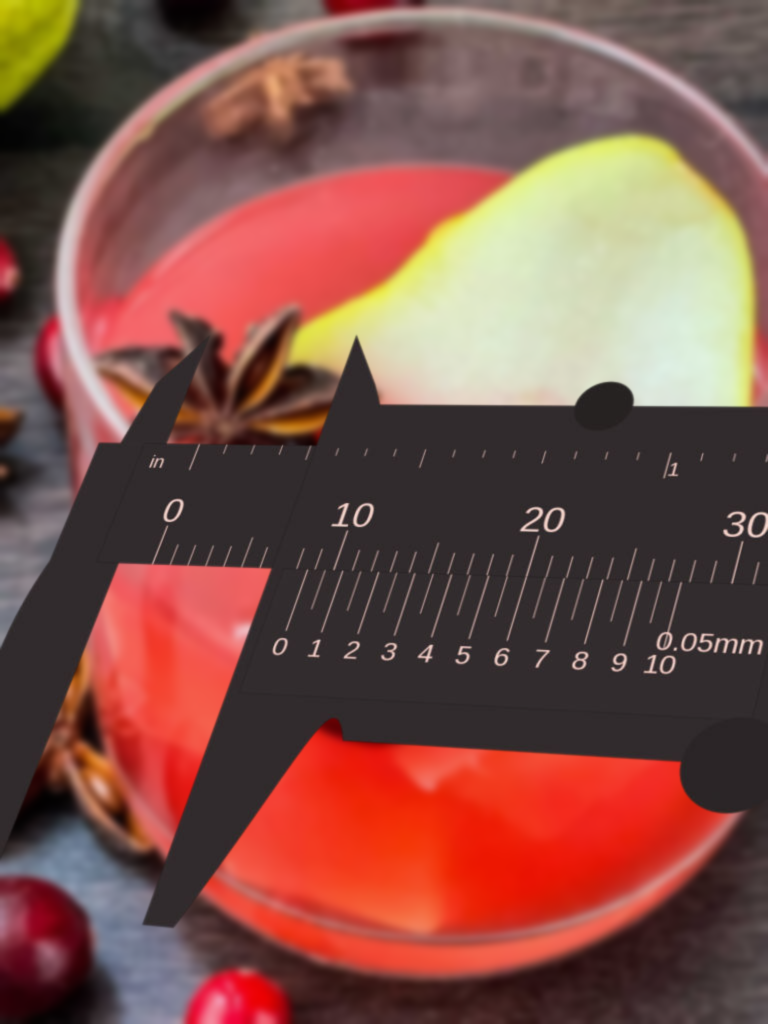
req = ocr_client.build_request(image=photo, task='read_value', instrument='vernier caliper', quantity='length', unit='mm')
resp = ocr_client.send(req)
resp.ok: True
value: 8.6 mm
